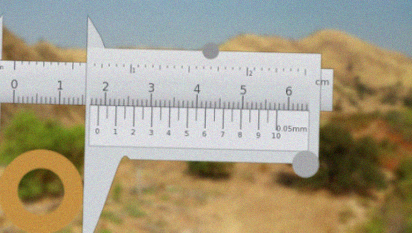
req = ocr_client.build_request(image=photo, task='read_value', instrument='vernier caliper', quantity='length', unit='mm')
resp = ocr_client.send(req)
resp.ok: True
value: 18.5 mm
